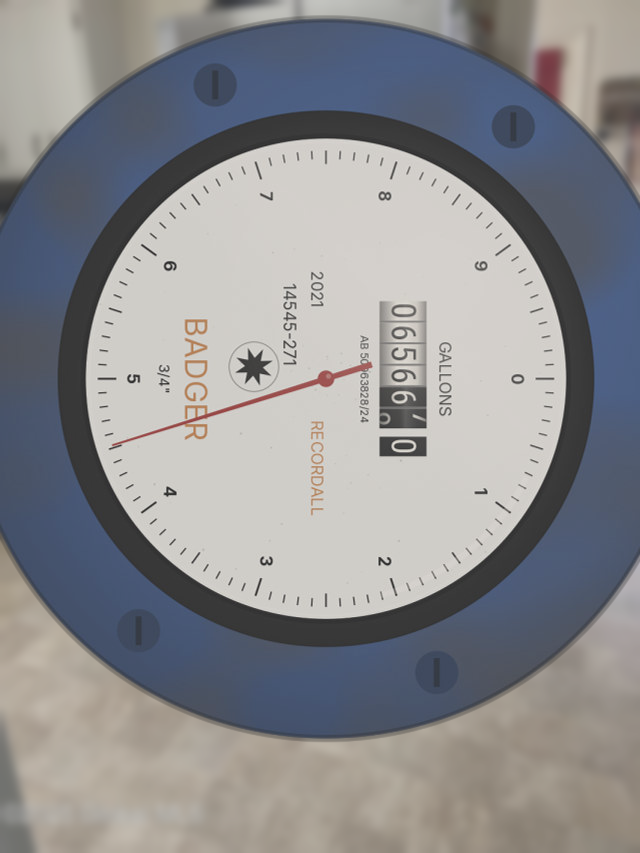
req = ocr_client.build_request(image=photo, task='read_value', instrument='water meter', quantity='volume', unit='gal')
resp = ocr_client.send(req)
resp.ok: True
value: 656674.5 gal
